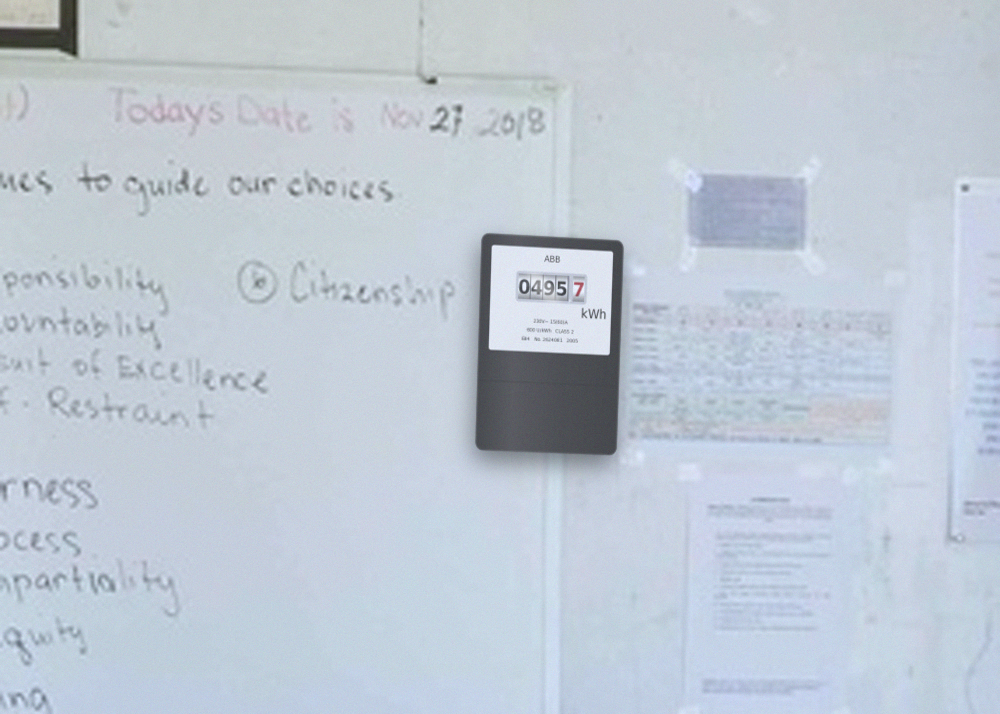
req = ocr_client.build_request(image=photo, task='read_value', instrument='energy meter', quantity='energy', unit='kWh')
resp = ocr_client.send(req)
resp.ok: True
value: 495.7 kWh
